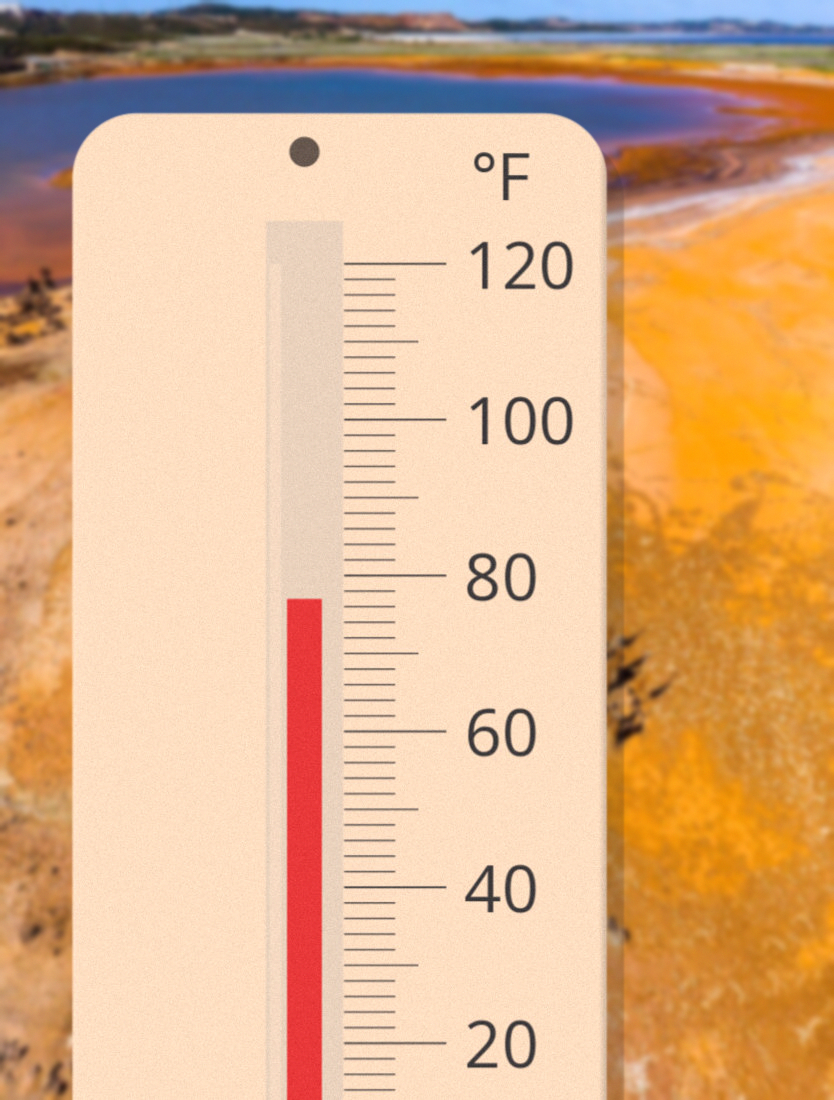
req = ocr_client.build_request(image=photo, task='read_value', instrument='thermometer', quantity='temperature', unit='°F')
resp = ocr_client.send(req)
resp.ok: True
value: 77 °F
